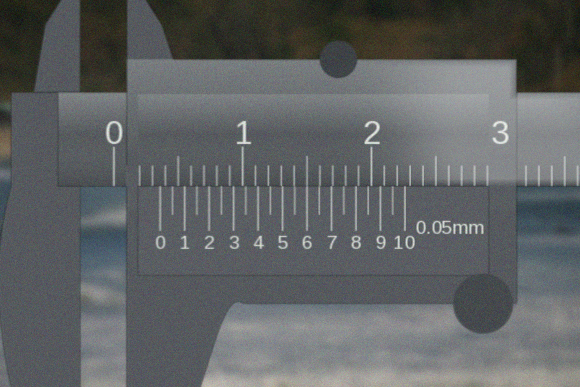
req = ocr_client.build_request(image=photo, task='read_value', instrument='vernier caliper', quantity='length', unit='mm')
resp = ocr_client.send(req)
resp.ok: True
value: 3.6 mm
